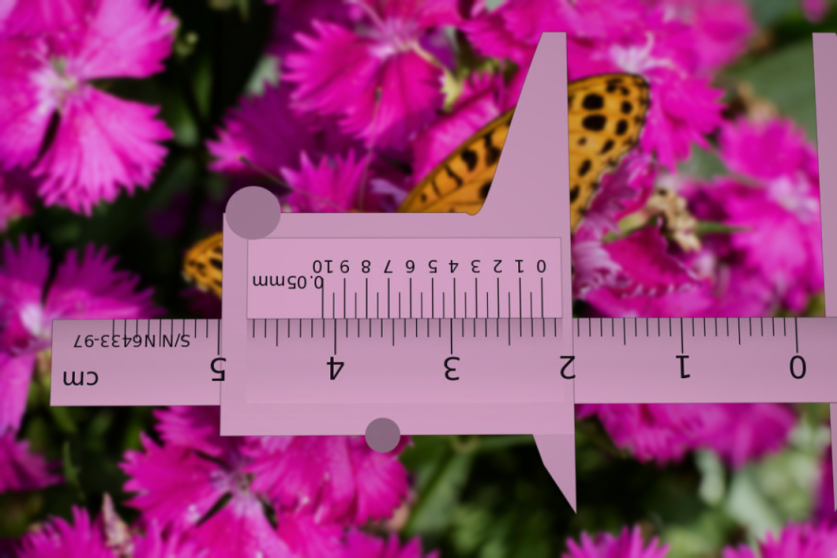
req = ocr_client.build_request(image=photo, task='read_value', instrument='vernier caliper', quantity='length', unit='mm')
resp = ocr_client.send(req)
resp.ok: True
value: 22.1 mm
